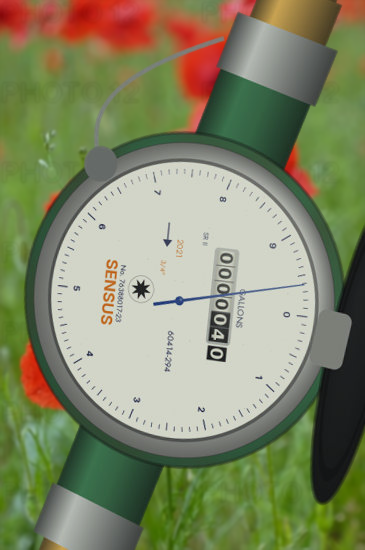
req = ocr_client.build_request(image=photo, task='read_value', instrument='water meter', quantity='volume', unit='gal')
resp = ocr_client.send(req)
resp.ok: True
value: 39.6 gal
